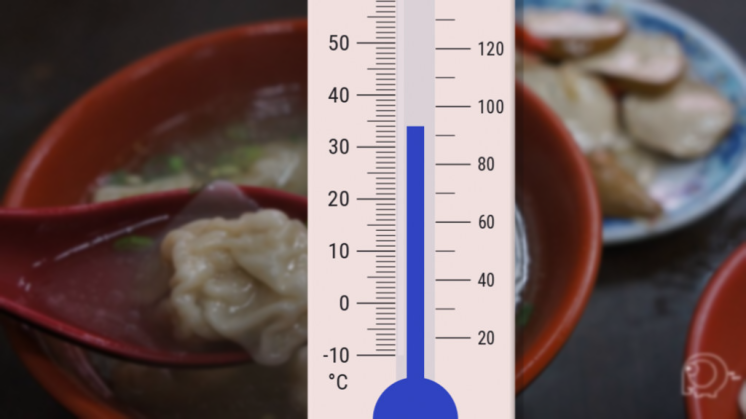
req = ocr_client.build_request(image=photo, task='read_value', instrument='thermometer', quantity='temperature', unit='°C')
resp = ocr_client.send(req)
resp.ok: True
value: 34 °C
